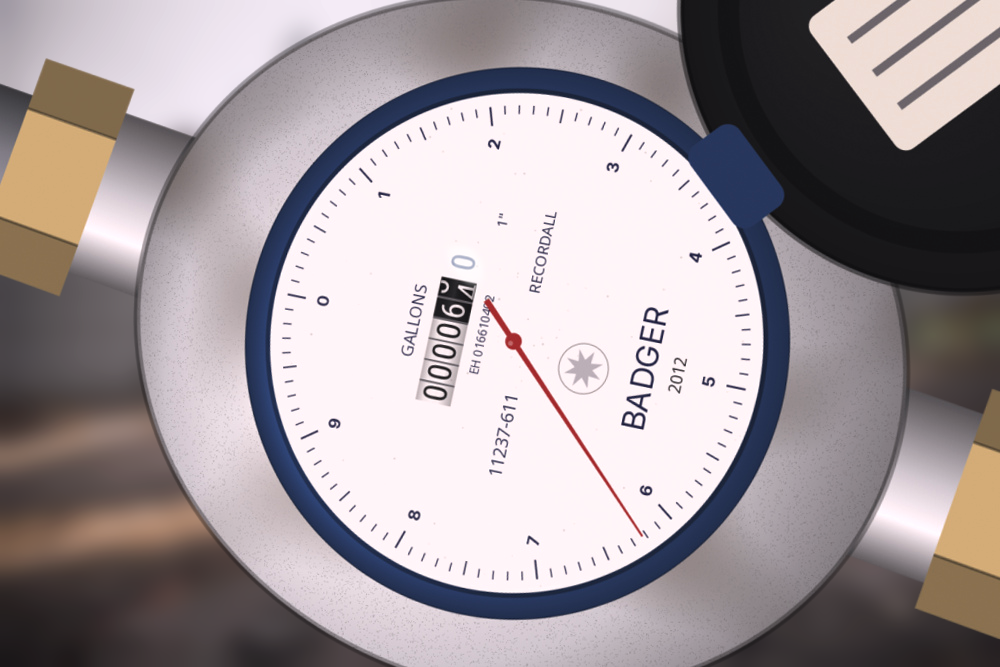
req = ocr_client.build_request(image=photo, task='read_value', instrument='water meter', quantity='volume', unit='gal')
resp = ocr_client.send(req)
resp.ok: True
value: 636.2 gal
